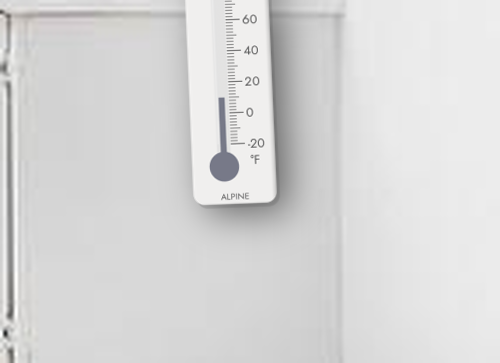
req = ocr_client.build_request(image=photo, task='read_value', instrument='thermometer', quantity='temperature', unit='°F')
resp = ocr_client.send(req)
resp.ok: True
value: 10 °F
